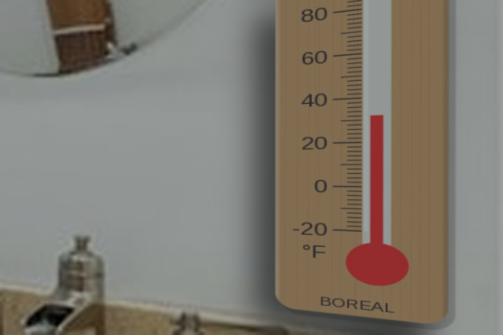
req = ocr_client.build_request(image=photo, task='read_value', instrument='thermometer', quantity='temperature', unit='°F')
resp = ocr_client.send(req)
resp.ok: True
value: 32 °F
